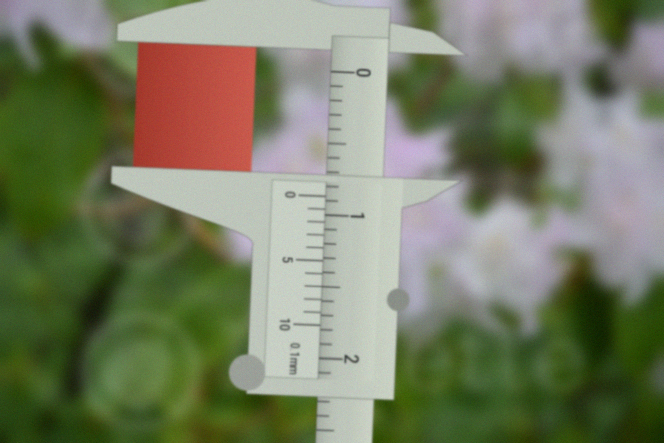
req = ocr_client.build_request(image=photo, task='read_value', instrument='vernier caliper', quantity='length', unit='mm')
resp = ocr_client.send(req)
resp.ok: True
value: 8.7 mm
